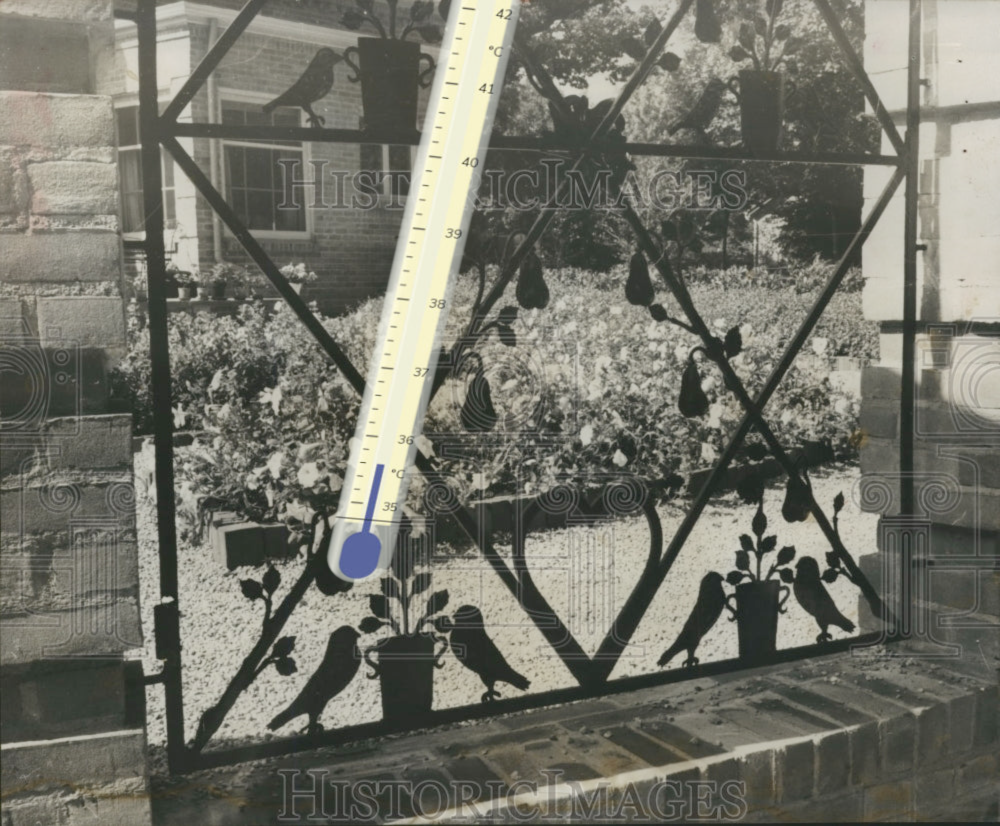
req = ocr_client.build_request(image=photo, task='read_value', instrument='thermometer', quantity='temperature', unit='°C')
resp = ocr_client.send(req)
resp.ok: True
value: 35.6 °C
